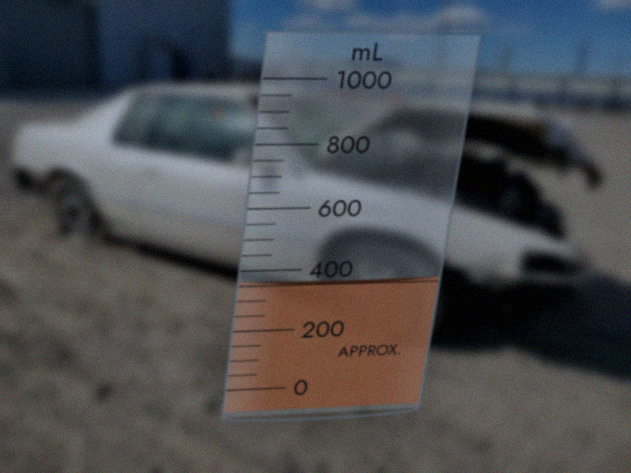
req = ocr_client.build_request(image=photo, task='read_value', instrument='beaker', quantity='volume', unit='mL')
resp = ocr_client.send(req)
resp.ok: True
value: 350 mL
